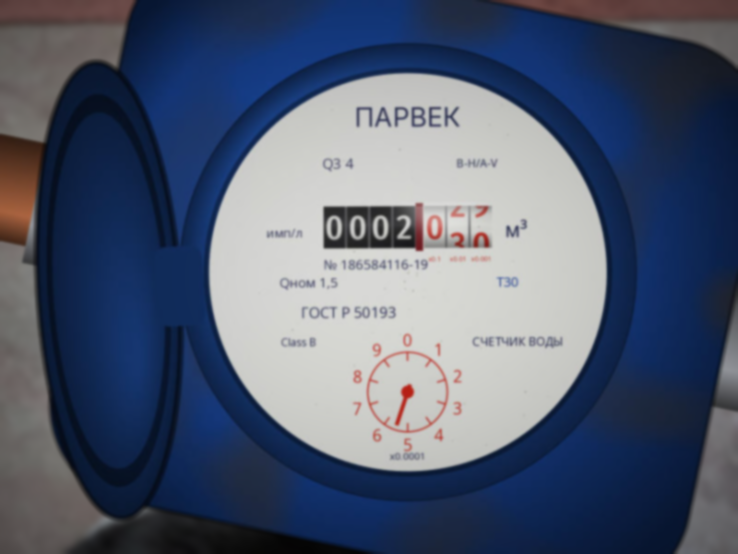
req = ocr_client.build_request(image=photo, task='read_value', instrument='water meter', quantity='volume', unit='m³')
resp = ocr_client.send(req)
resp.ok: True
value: 2.0295 m³
